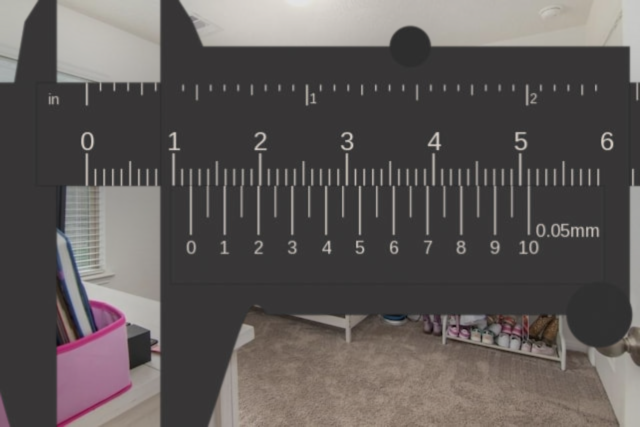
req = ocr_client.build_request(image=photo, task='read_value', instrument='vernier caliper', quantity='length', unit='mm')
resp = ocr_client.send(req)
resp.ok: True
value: 12.0 mm
